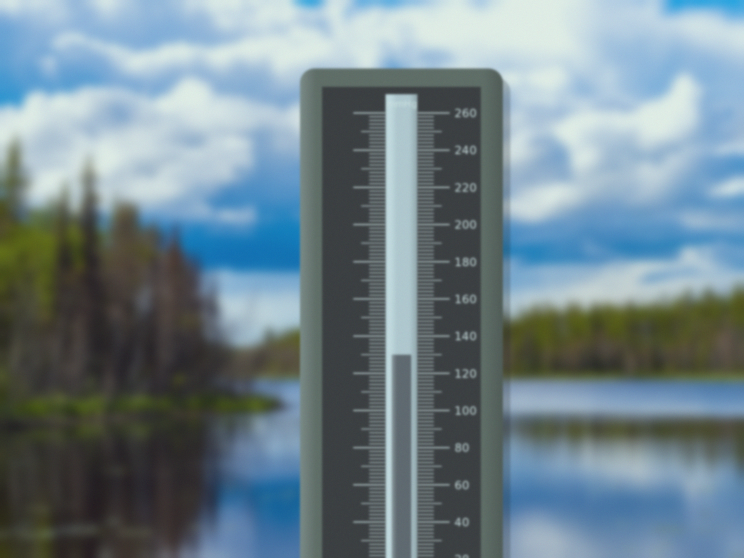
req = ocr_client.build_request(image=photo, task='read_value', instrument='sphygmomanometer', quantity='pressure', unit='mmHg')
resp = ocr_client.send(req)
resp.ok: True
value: 130 mmHg
